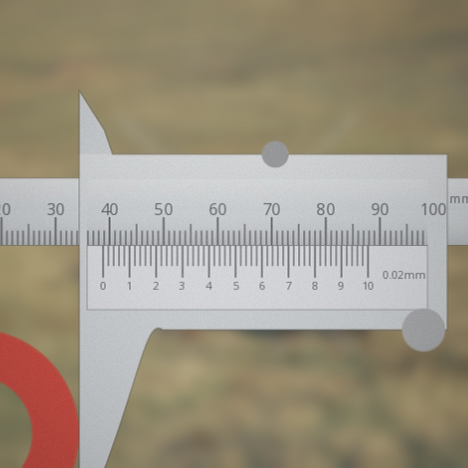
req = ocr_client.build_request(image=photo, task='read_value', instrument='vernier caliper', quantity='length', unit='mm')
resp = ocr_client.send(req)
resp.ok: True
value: 38.8 mm
